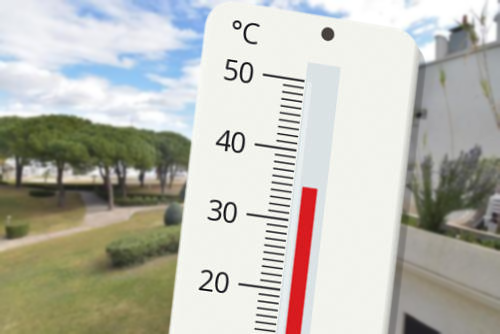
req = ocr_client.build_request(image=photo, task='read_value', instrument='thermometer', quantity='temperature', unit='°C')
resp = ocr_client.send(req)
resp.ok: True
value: 35 °C
